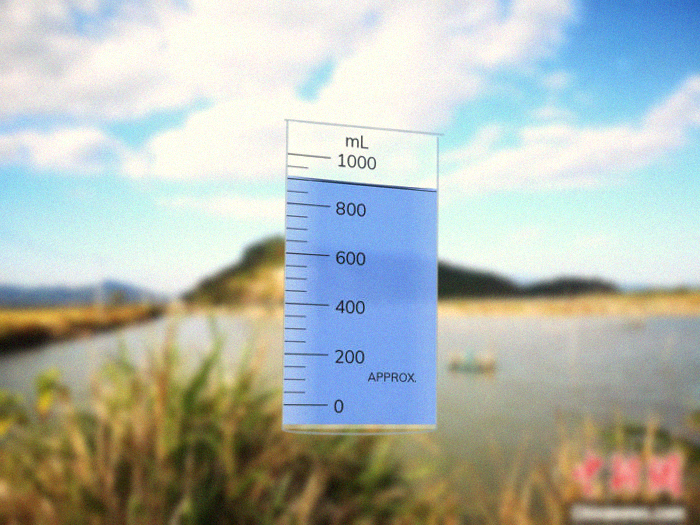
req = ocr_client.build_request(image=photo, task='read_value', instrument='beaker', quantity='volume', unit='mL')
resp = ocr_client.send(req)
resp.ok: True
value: 900 mL
